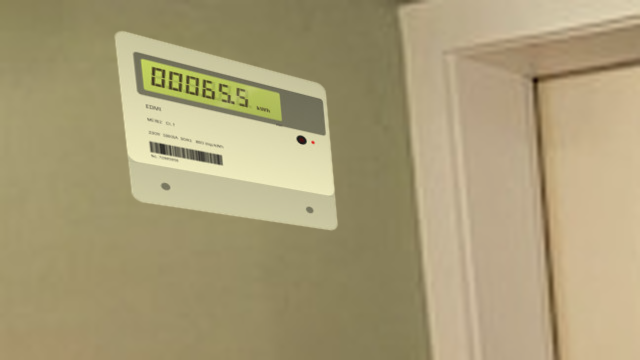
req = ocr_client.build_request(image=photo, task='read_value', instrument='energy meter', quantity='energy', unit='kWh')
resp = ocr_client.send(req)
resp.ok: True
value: 65.5 kWh
